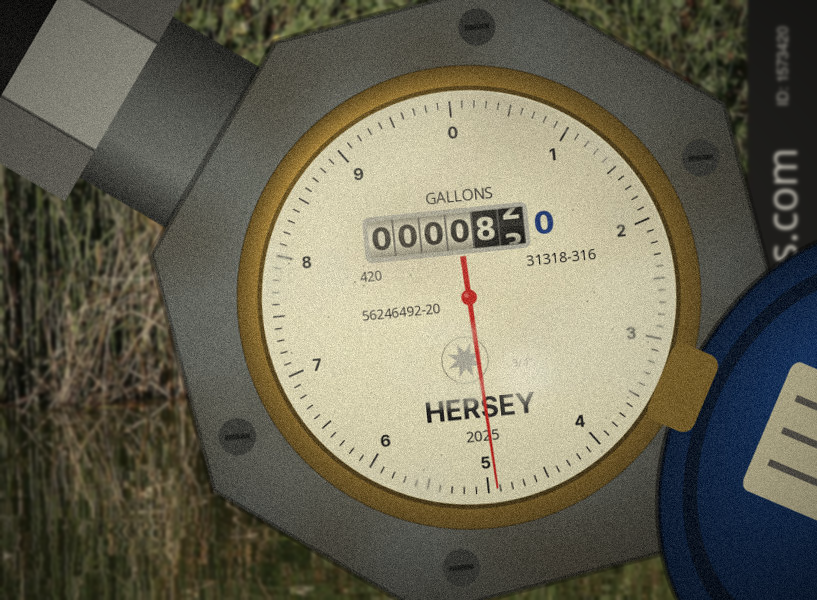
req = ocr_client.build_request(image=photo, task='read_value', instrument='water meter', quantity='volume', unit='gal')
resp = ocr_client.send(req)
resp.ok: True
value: 824.9 gal
